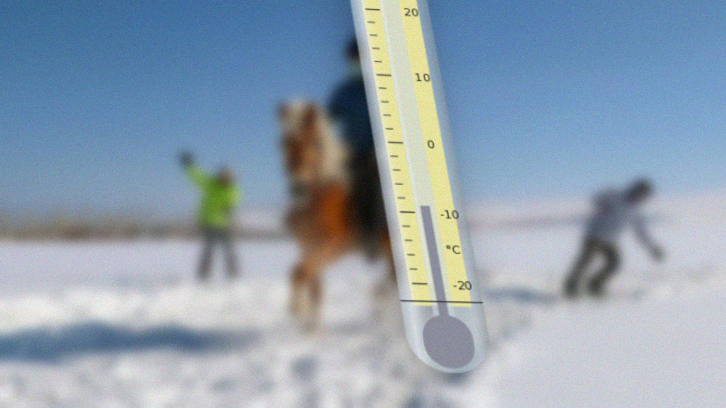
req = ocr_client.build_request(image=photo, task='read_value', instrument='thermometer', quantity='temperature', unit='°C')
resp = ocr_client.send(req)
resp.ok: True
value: -9 °C
